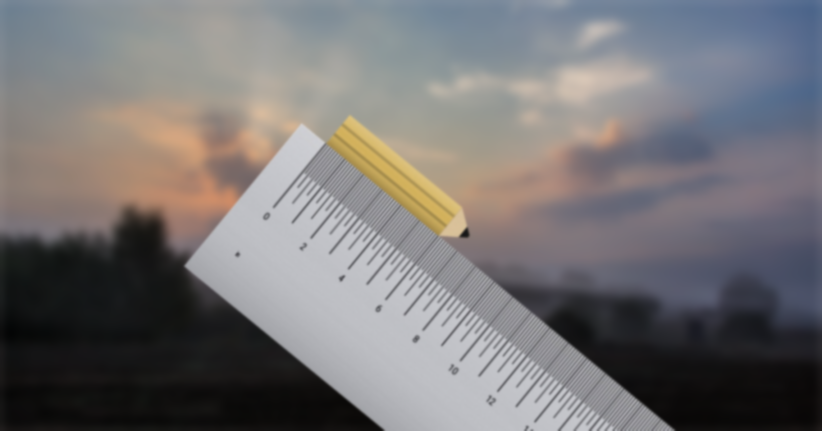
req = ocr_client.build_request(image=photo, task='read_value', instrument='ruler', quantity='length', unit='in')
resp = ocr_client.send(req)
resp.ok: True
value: 7 in
